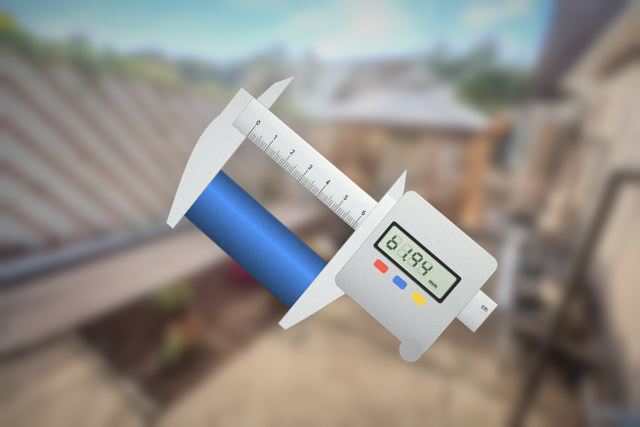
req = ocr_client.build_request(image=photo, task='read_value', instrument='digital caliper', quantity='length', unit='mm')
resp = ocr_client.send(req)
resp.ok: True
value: 61.94 mm
